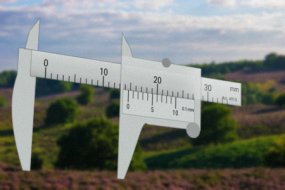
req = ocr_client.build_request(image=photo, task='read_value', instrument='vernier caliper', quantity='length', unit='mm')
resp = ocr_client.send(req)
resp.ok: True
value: 14.6 mm
